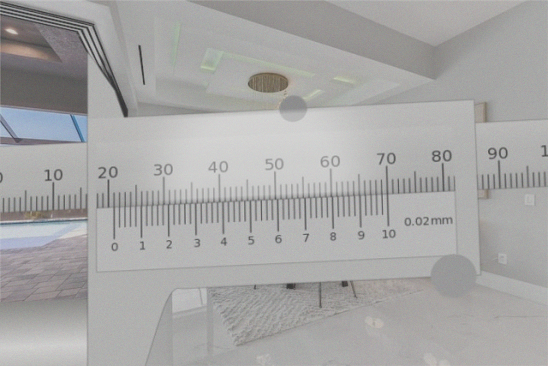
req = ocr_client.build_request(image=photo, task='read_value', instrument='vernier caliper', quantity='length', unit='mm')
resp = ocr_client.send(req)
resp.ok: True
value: 21.0 mm
